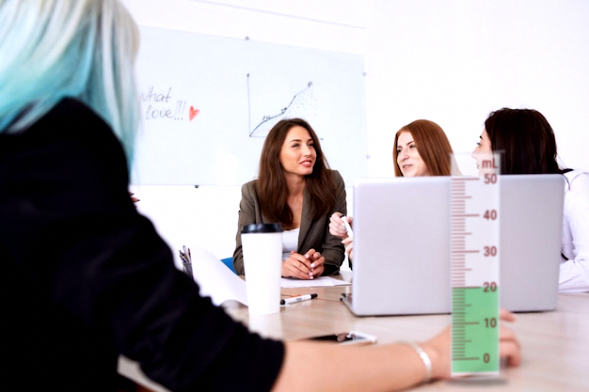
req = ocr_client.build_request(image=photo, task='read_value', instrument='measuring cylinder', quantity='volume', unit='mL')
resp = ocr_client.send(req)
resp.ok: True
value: 20 mL
